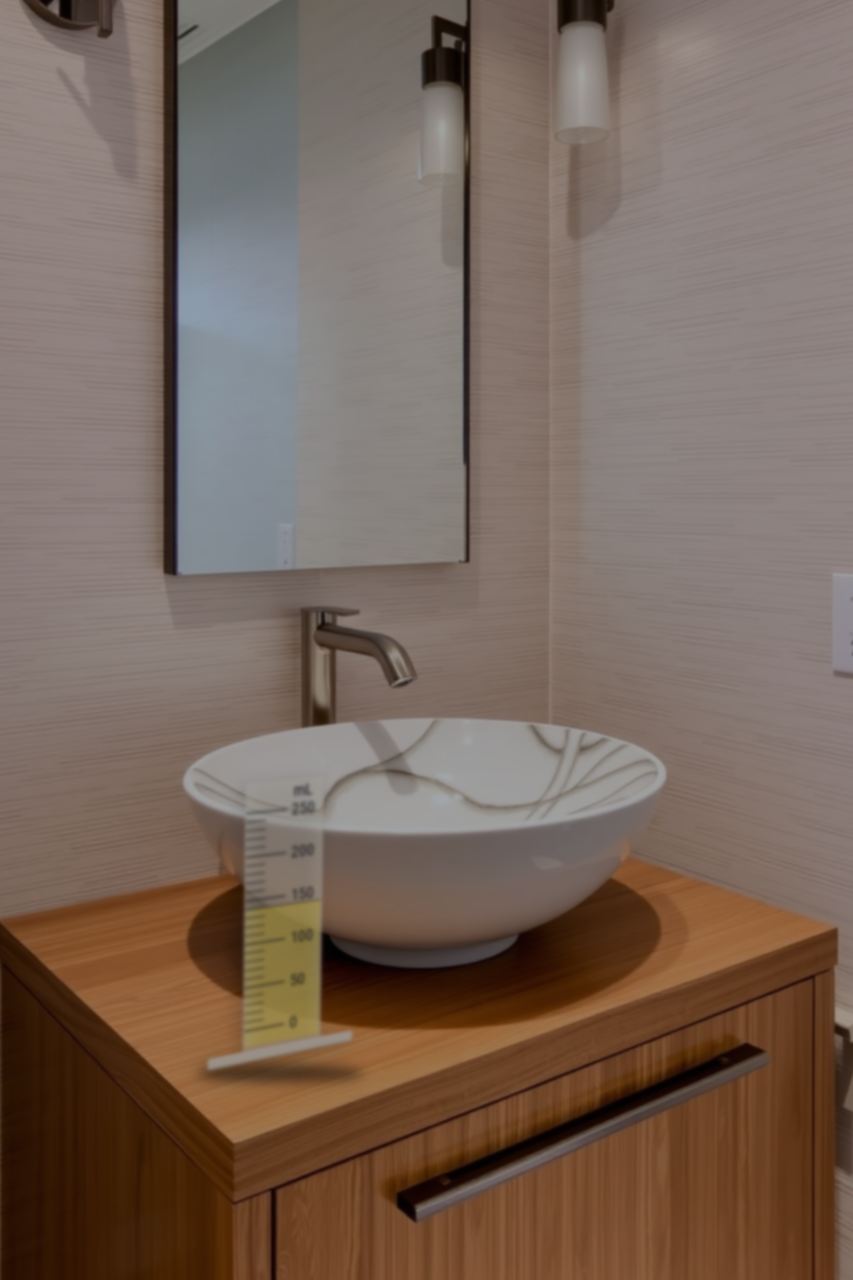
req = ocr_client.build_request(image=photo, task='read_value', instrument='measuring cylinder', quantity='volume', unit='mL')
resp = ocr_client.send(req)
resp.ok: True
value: 140 mL
